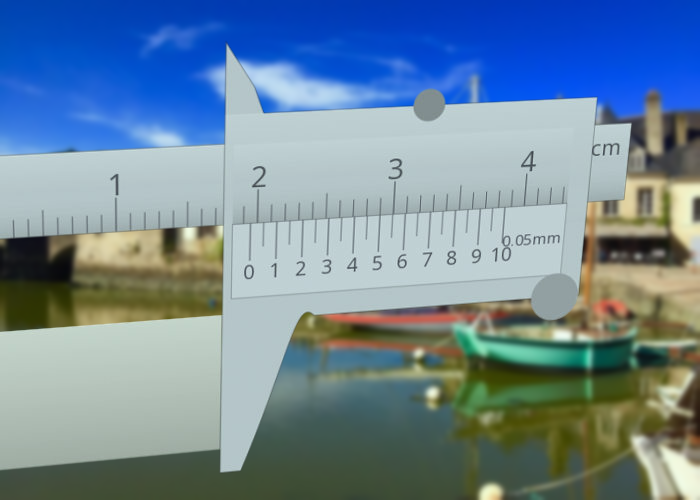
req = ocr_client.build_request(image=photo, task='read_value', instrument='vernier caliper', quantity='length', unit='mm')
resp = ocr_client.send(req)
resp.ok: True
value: 19.5 mm
